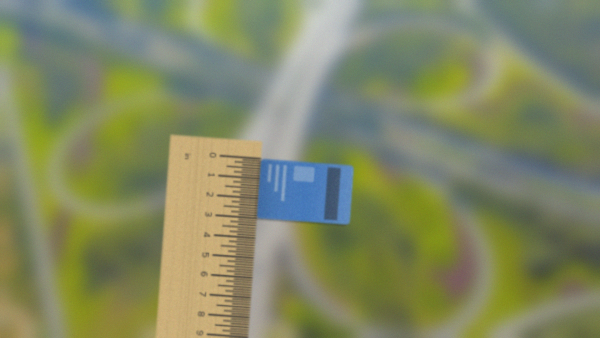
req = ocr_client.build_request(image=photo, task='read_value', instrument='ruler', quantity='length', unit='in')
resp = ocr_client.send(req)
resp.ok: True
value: 3 in
